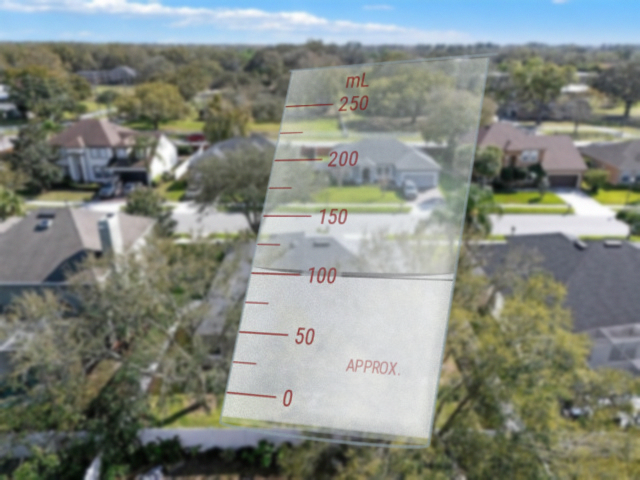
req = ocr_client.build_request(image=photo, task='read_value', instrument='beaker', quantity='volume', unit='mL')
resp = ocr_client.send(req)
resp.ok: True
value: 100 mL
